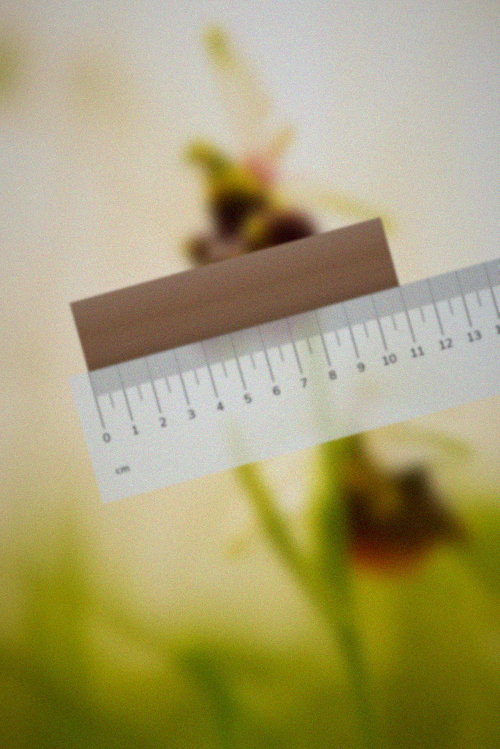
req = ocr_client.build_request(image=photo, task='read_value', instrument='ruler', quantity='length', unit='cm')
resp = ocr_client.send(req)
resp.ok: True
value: 11 cm
